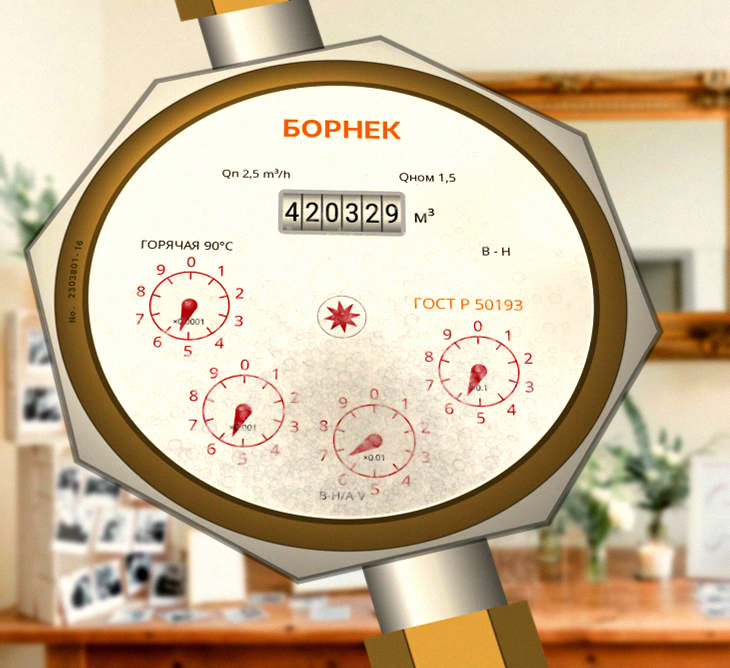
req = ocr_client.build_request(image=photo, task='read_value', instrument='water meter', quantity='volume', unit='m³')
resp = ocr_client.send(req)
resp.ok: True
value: 420329.5655 m³
